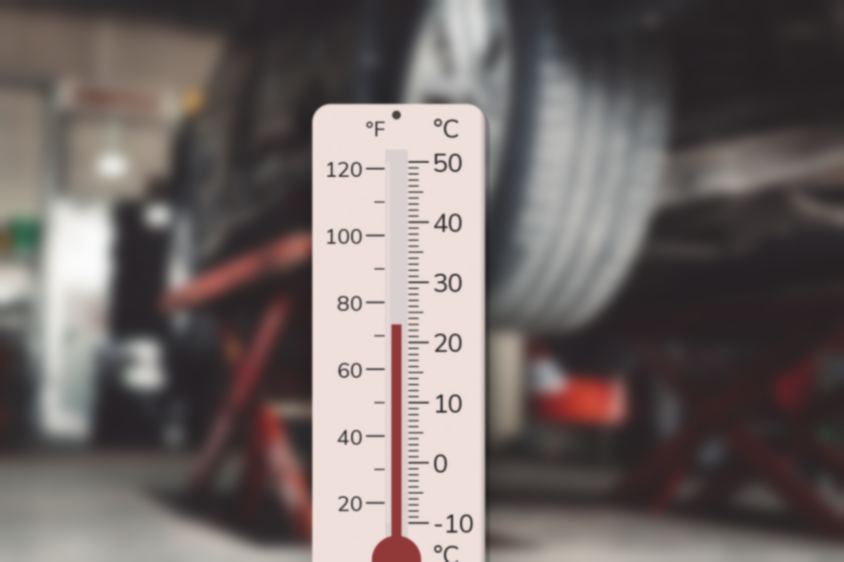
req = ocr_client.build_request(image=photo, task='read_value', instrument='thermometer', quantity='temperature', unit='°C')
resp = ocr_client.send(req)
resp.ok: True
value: 23 °C
